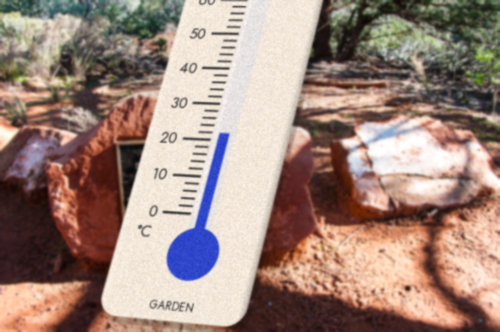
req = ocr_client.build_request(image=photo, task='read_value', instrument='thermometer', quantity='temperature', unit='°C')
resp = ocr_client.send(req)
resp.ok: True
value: 22 °C
